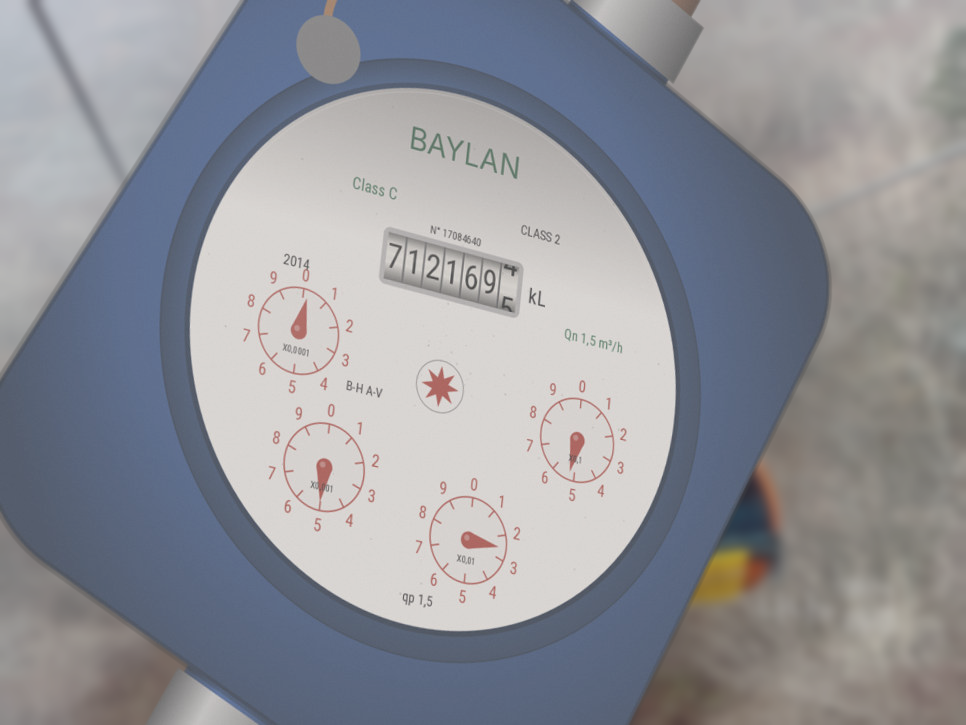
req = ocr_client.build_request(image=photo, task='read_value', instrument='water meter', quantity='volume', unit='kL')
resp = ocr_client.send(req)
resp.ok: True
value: 7121694.5250 kL
